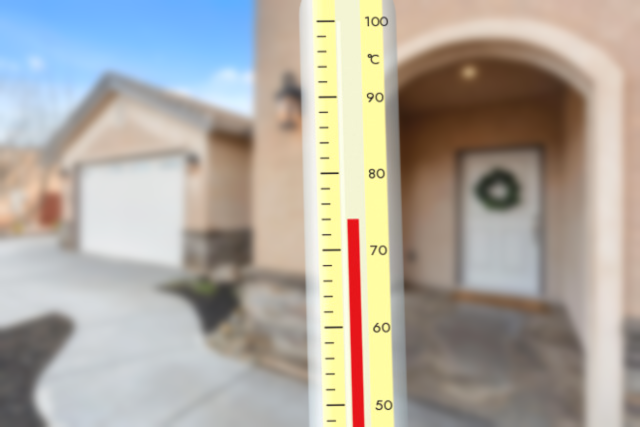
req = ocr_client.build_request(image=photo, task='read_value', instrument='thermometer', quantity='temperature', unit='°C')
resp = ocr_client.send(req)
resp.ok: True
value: 74 °C
